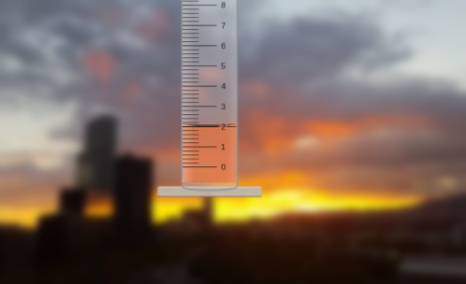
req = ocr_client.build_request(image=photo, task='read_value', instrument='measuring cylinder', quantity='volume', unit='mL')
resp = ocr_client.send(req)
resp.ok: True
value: 2 mL
